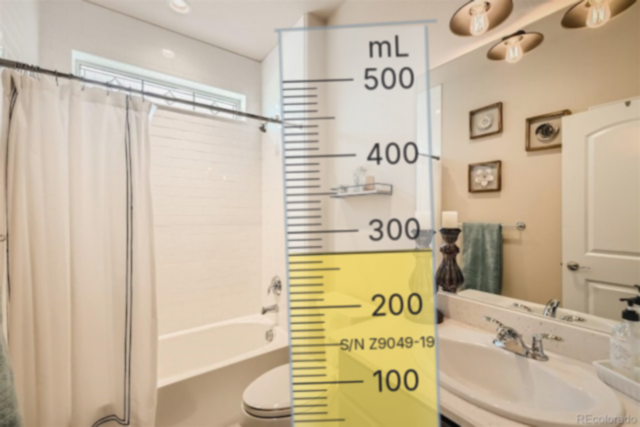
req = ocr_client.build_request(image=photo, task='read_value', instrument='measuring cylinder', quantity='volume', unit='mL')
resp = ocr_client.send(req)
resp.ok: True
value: 270 mL
